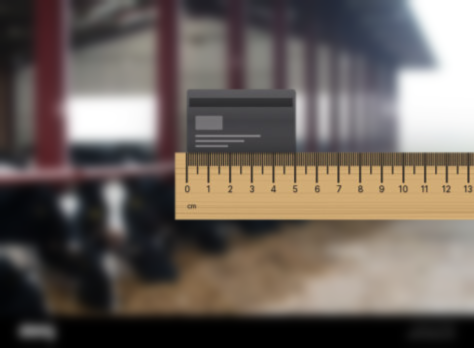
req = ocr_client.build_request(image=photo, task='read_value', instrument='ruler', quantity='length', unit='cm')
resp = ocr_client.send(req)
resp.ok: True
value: 5 cm
